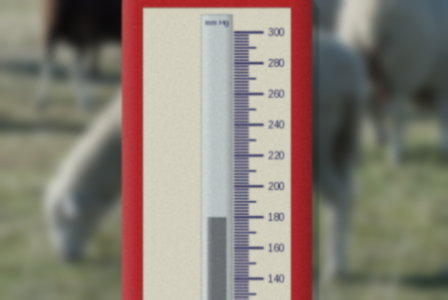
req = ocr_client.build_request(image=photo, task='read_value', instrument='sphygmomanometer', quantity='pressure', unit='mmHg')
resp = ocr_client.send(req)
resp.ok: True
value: 180 mmHg
